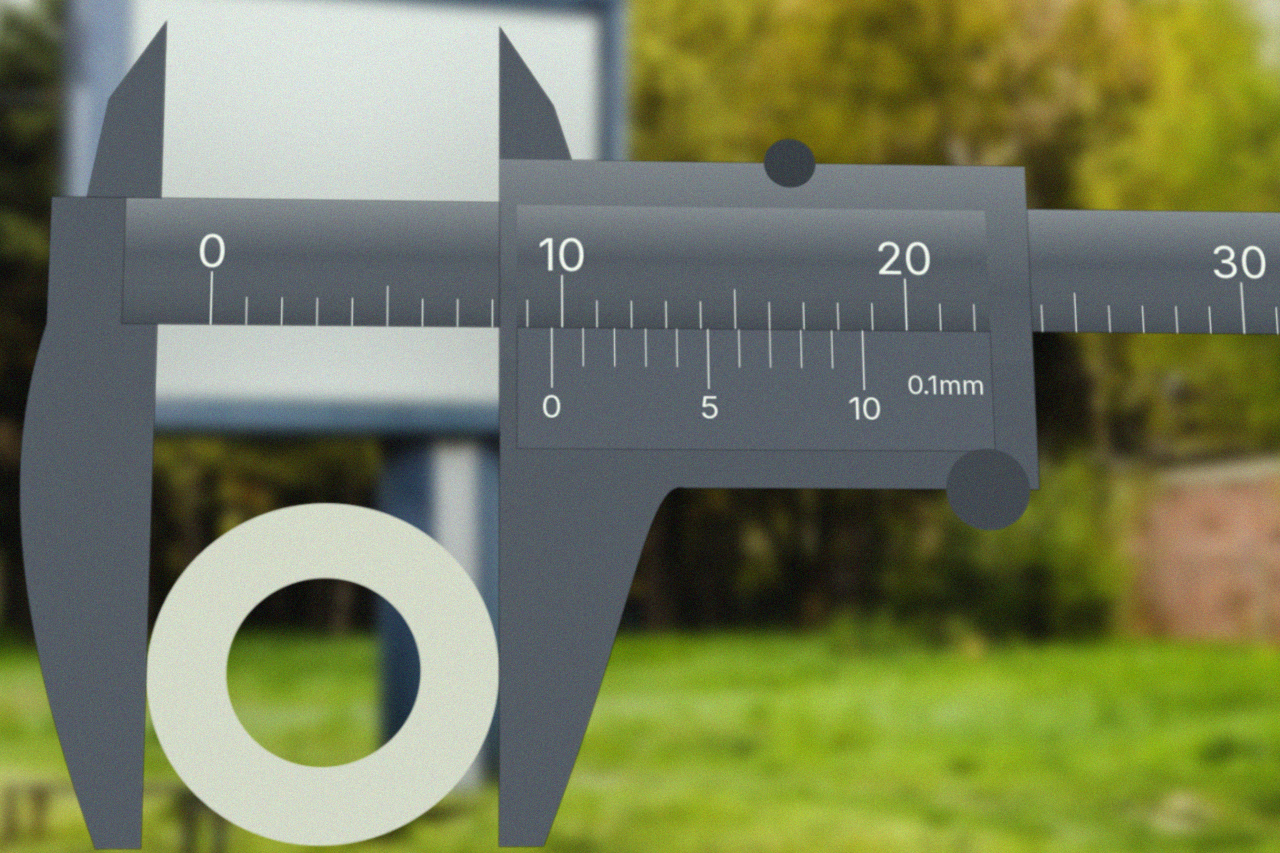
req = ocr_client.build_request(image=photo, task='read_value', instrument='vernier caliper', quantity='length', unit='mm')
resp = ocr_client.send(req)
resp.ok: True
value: 9.7 mm
